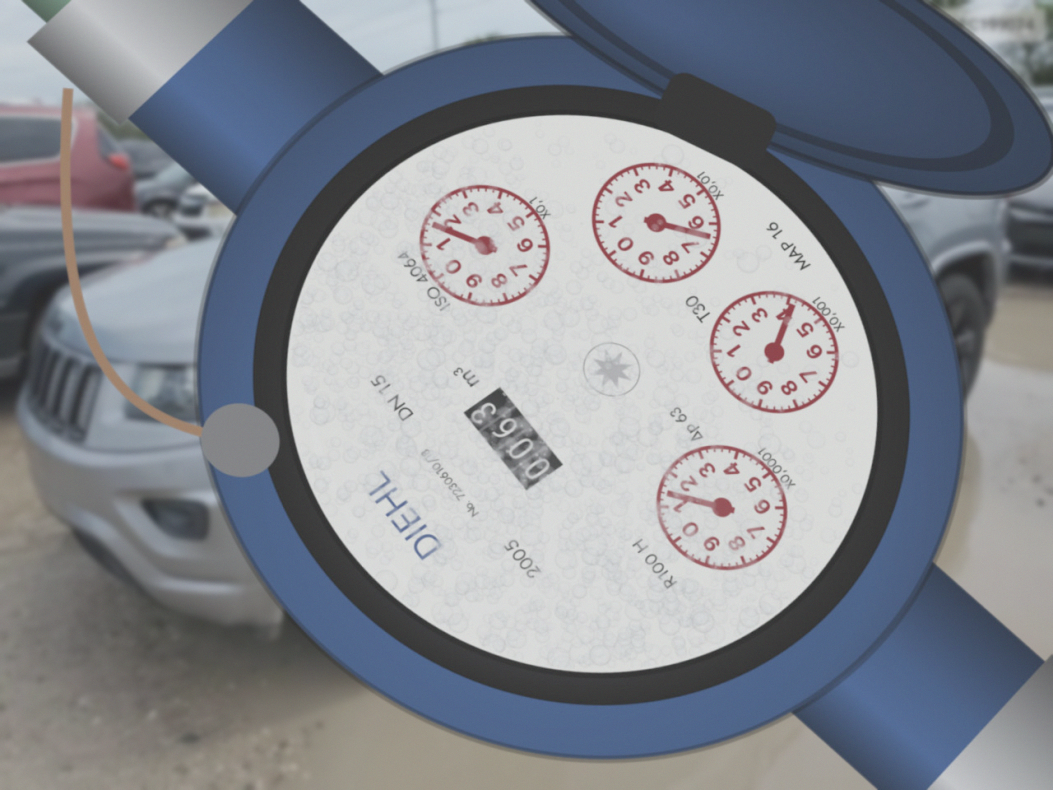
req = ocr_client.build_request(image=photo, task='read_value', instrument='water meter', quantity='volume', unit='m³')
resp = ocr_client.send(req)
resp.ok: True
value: 63.1641 m³
